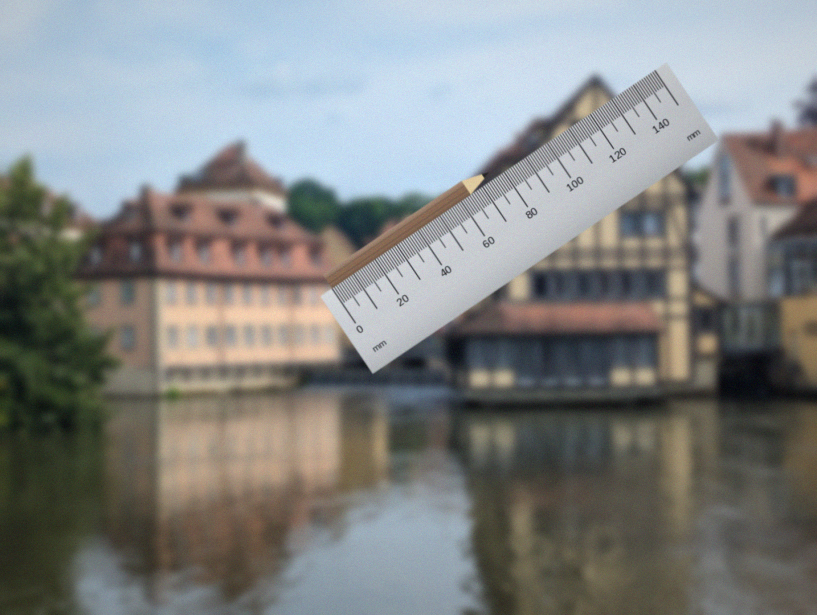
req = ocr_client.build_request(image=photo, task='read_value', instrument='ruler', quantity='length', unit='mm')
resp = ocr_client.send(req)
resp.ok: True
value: 75 mm
